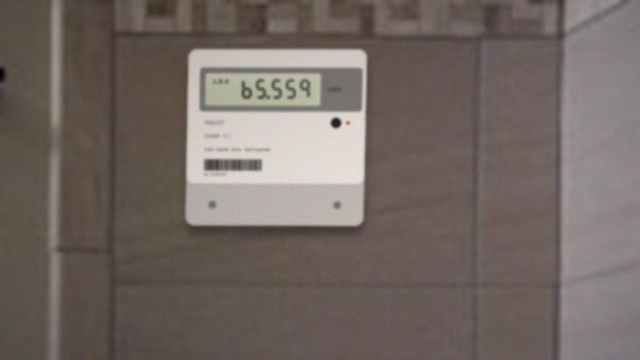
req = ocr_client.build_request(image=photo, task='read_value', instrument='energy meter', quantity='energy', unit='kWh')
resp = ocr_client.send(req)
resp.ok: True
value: 65.559 kWh
